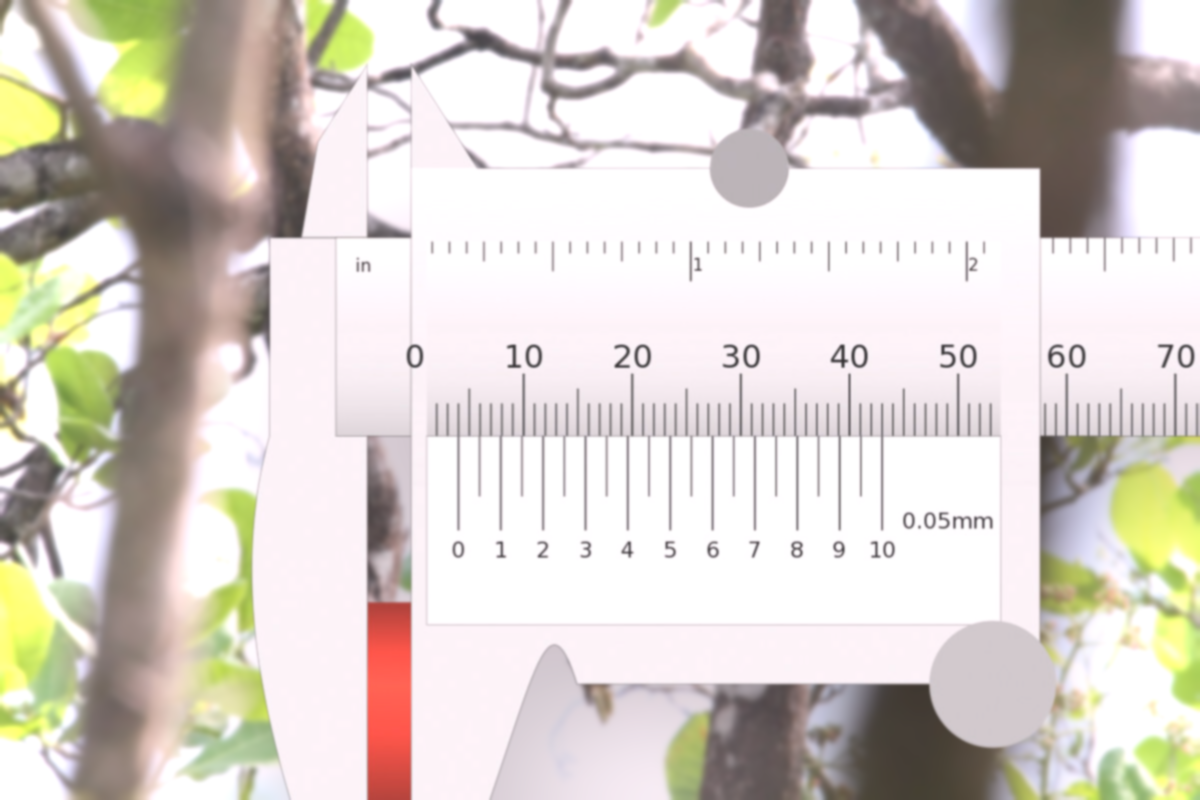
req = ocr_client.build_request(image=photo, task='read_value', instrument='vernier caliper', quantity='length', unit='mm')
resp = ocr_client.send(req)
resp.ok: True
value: 4.0 mm
